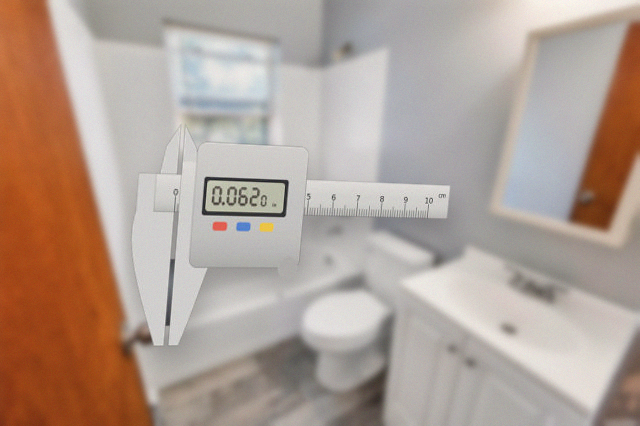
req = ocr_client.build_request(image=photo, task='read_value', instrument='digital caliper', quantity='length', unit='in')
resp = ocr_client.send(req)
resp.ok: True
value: 0.0620 in
